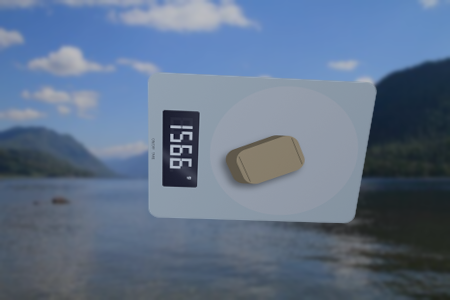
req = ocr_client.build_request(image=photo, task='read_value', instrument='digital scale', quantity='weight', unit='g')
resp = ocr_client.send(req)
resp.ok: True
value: 1566 g
